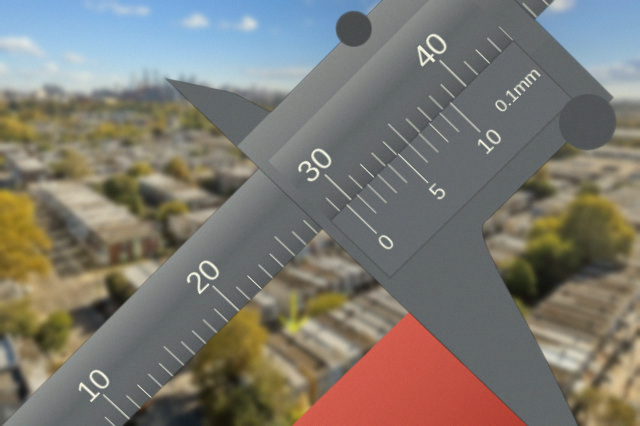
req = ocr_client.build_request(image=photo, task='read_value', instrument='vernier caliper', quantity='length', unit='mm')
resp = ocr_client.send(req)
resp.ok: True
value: 29.6 mm
